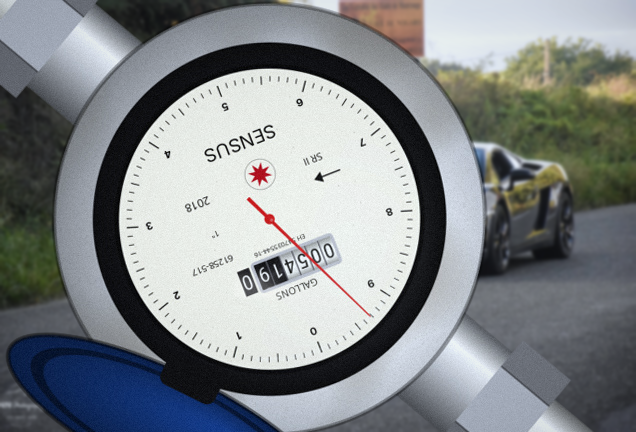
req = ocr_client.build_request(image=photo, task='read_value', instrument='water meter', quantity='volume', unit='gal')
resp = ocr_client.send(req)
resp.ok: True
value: 54189.3 gal
